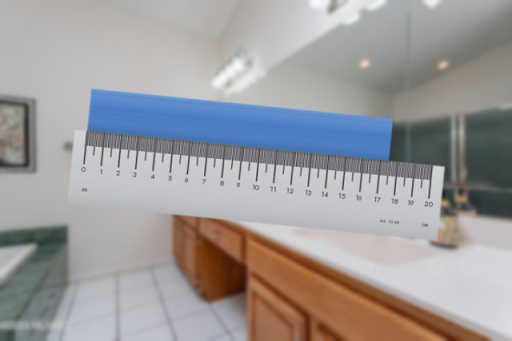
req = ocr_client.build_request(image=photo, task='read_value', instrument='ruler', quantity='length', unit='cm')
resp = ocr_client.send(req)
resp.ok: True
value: 17.5 cm
